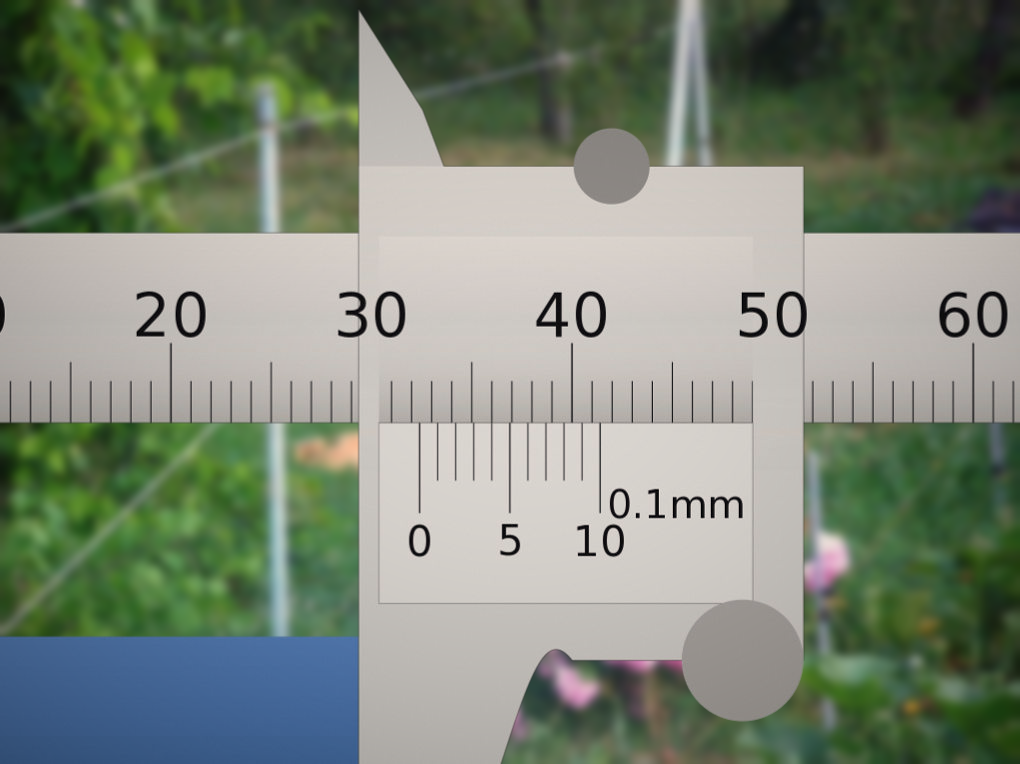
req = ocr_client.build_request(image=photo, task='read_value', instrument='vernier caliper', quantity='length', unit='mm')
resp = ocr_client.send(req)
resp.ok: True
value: 32.4 mm
